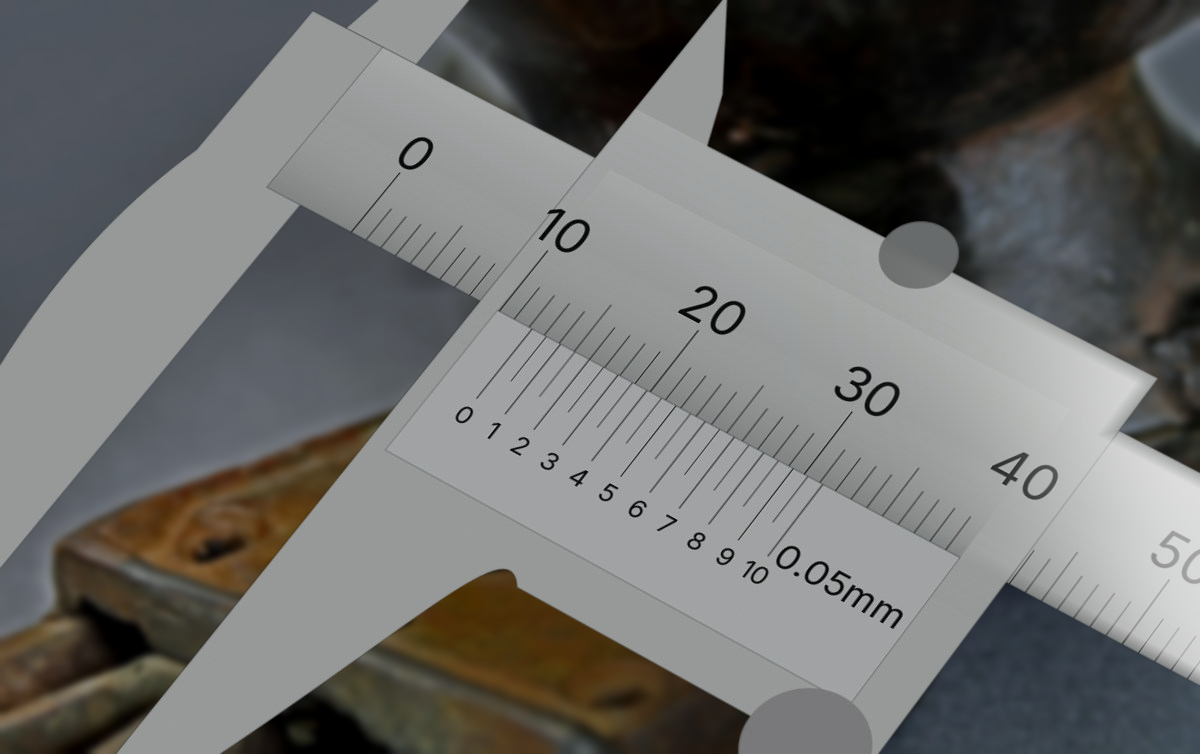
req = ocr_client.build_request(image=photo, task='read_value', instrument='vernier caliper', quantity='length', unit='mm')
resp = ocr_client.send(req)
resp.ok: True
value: 12.2 mm
